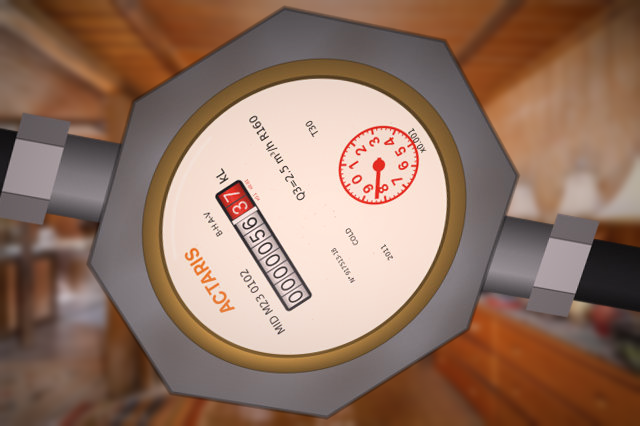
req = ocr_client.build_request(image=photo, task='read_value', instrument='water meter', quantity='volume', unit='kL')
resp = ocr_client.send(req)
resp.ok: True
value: 56.378 kL
